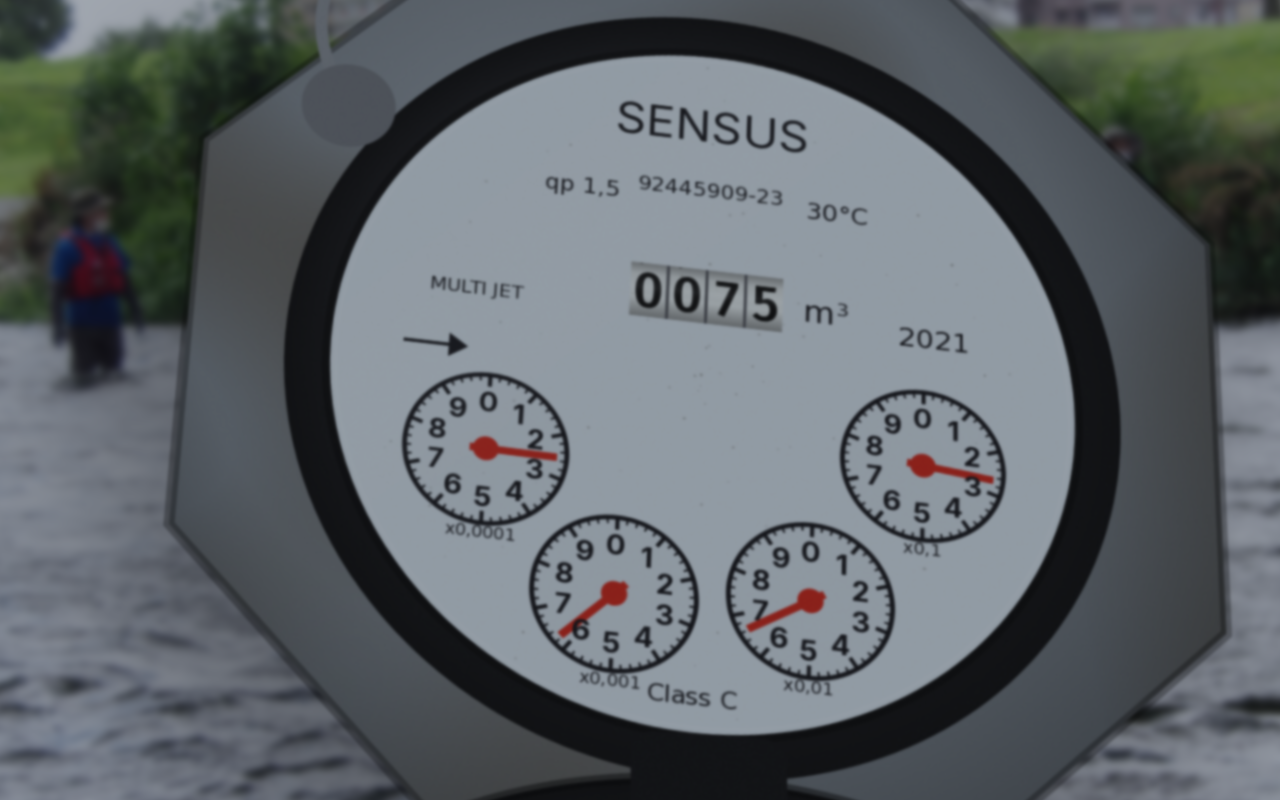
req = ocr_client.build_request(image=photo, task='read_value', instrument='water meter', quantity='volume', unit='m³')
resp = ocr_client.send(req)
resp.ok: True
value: 75.2662 m³
